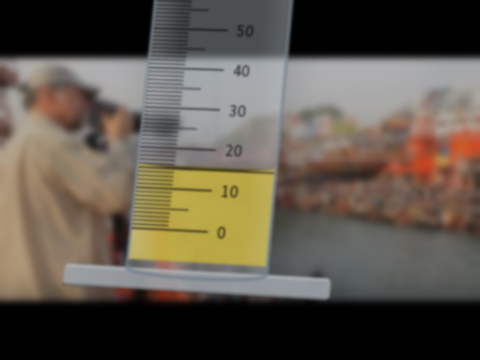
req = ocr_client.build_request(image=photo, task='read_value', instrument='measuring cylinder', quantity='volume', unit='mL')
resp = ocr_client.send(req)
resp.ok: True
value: 15 mL
